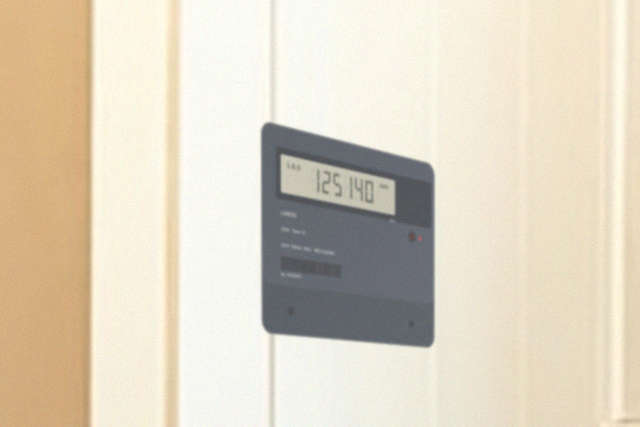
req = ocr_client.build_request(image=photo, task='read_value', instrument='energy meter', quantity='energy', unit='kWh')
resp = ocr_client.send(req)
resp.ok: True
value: 125140 kWh
